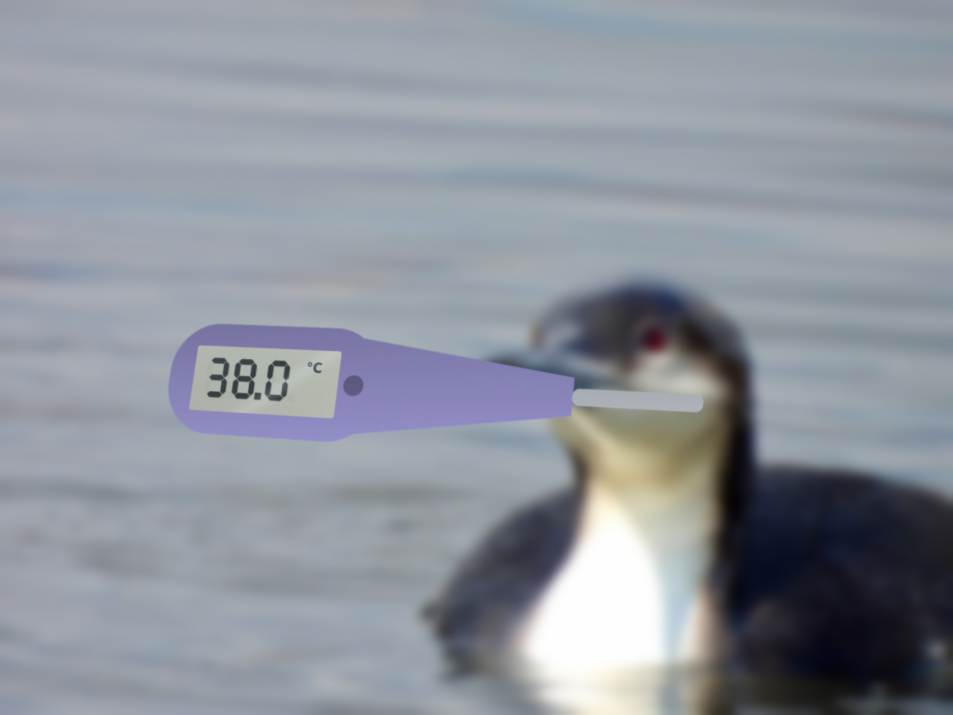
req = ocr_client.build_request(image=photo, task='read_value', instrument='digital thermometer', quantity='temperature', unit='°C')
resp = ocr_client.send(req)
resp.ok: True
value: 38.0 °C
